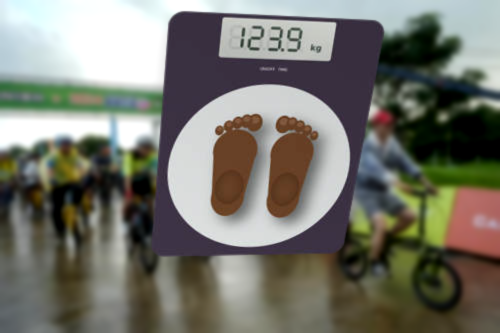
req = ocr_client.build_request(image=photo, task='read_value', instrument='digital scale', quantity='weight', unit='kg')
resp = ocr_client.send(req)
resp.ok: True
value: 123.9 kg
